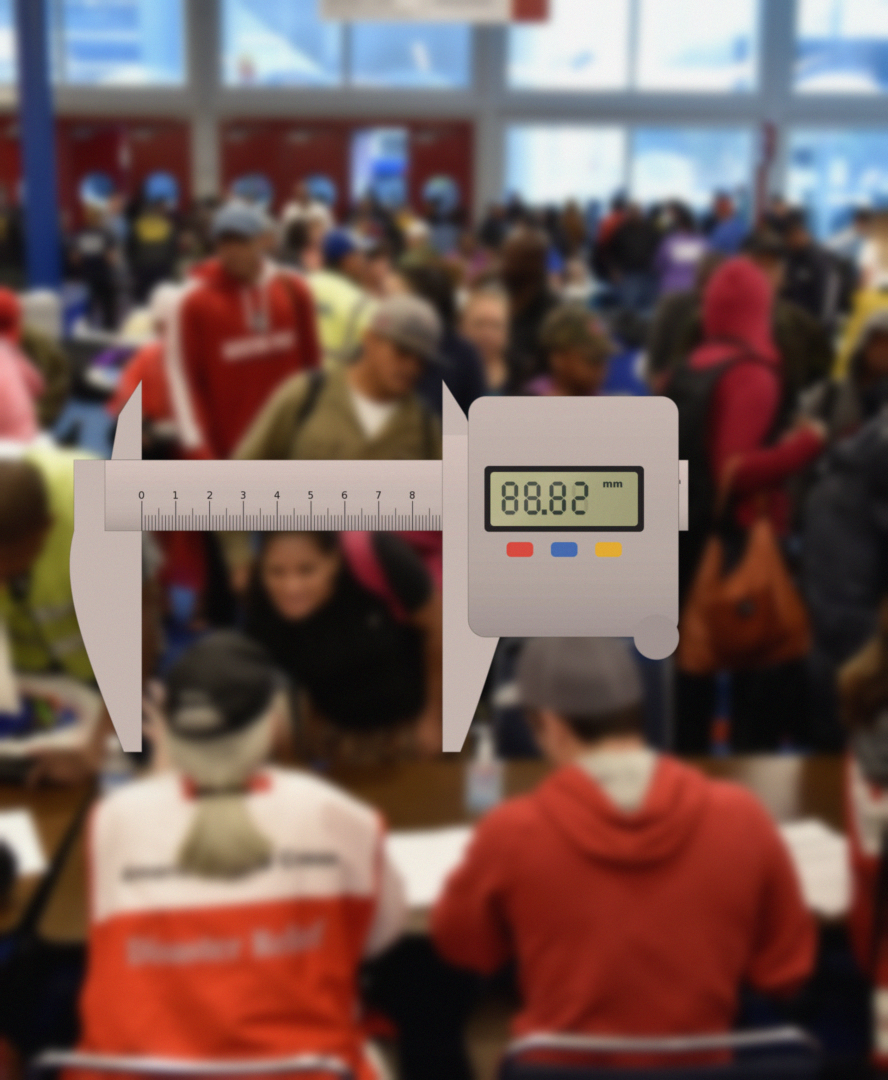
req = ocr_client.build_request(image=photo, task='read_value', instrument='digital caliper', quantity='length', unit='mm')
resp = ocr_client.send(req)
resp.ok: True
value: 88.82 mm
